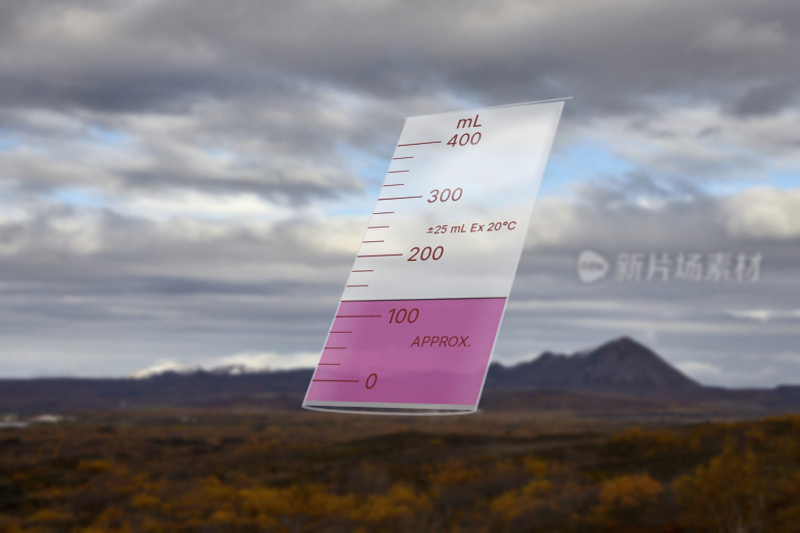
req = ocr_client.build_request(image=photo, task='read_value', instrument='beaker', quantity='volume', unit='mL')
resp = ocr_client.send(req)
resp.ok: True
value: 125 mL
